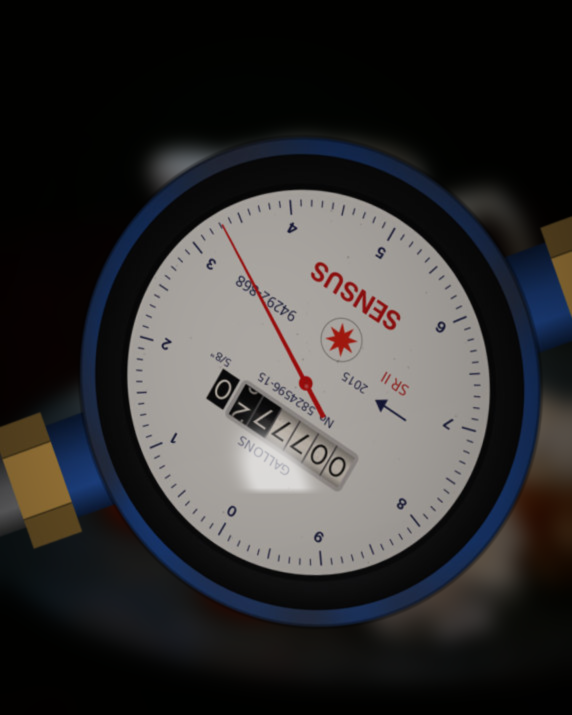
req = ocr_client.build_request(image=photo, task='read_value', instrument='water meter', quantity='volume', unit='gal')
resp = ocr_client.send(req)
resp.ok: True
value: 77723.3 gal
